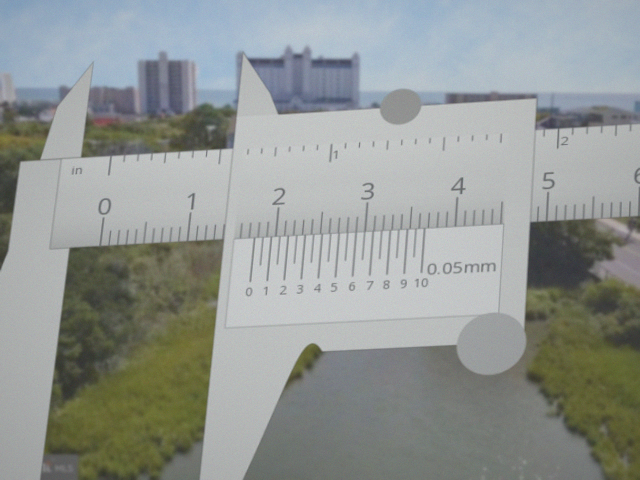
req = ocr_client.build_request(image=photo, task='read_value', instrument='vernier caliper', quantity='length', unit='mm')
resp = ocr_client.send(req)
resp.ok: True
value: 17.6 mm
